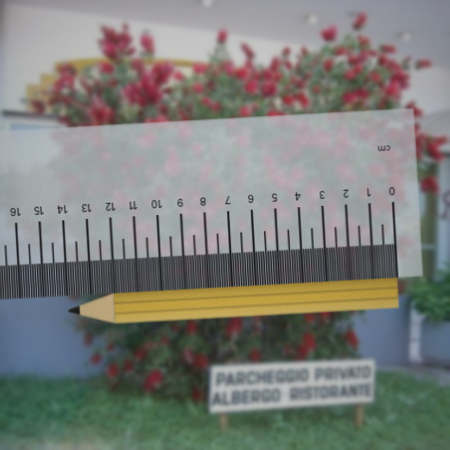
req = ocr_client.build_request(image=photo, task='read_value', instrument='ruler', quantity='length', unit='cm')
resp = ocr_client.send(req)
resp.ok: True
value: 14 cm
